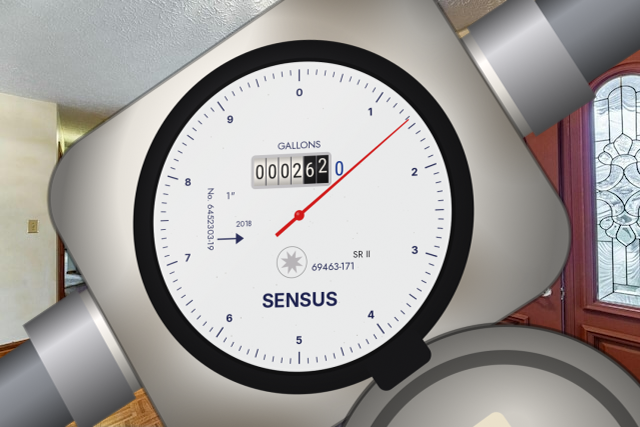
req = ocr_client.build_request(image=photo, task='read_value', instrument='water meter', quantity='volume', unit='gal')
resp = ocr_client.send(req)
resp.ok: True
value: 2621.4 gal
